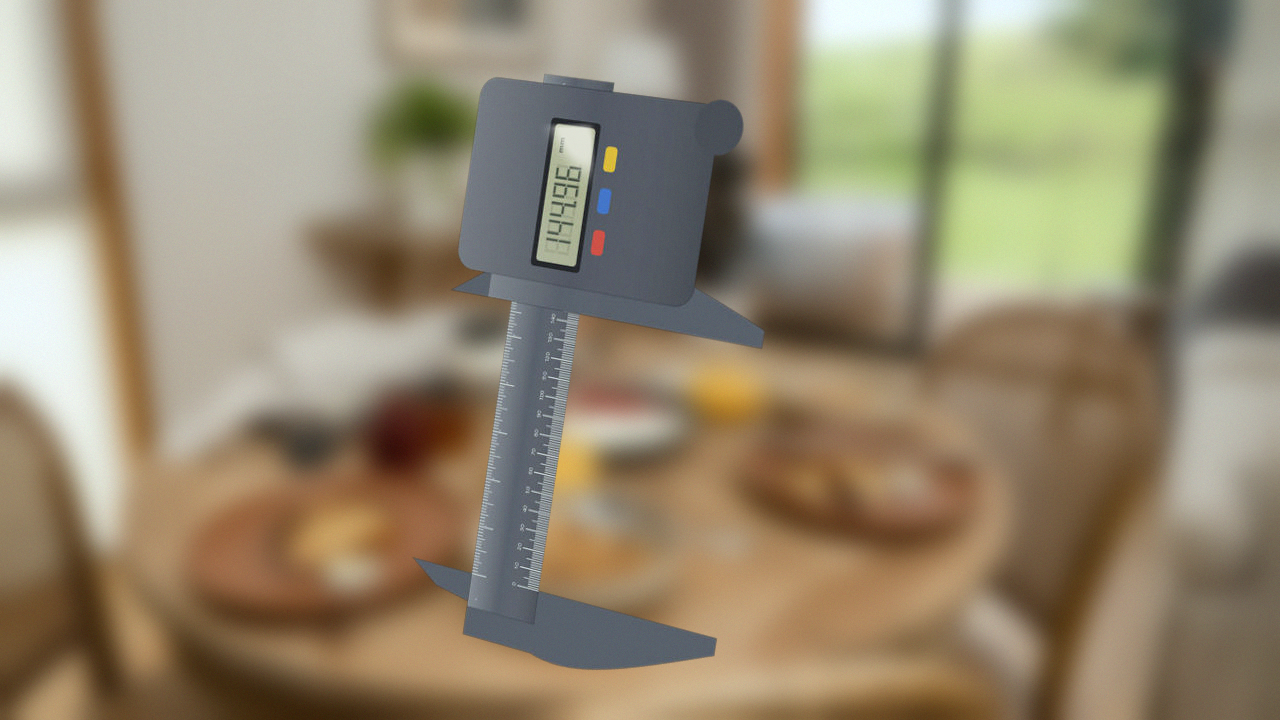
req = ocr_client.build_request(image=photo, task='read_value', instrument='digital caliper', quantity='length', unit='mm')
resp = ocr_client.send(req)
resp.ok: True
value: 144.96 mm
